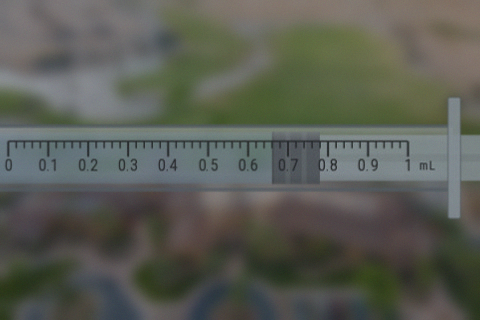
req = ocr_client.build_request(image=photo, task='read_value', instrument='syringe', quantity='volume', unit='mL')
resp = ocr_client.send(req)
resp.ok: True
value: 0.66 mL
